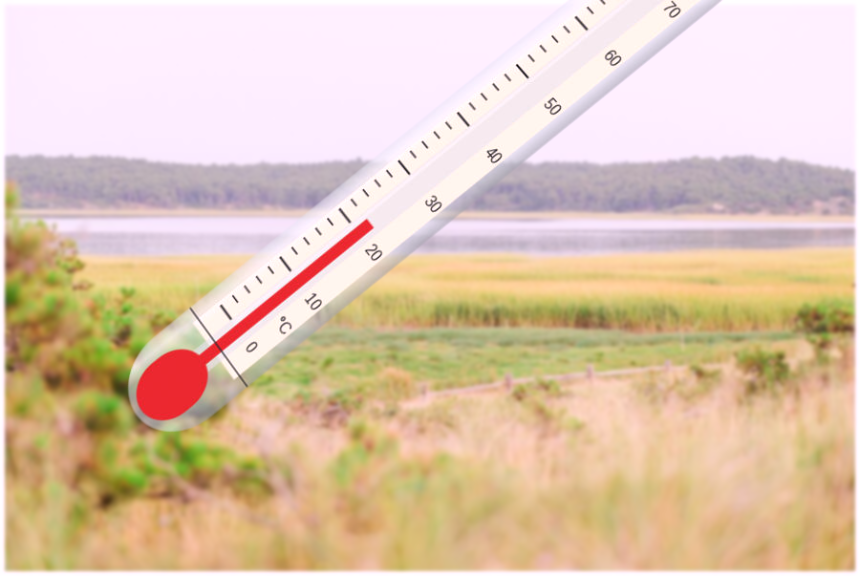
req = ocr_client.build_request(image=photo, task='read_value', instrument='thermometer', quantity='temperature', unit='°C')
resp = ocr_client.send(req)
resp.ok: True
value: 22 °C
